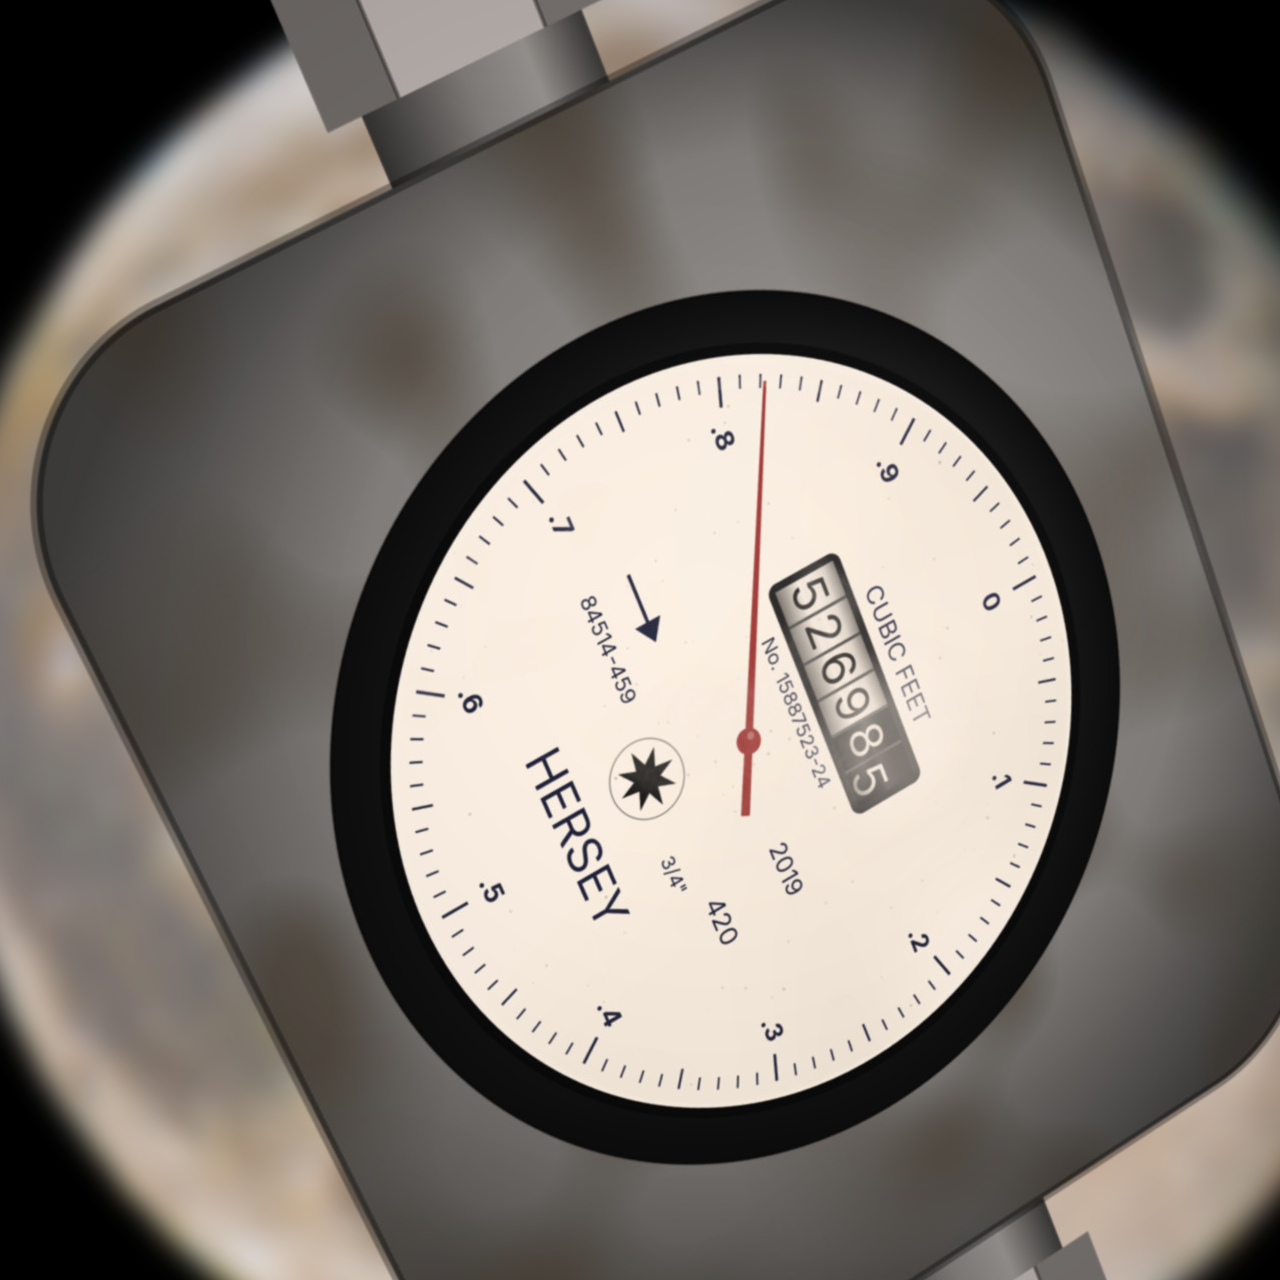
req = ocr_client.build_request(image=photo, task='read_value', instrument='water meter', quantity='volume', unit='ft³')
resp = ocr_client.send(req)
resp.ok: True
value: 526984.82 ft³
